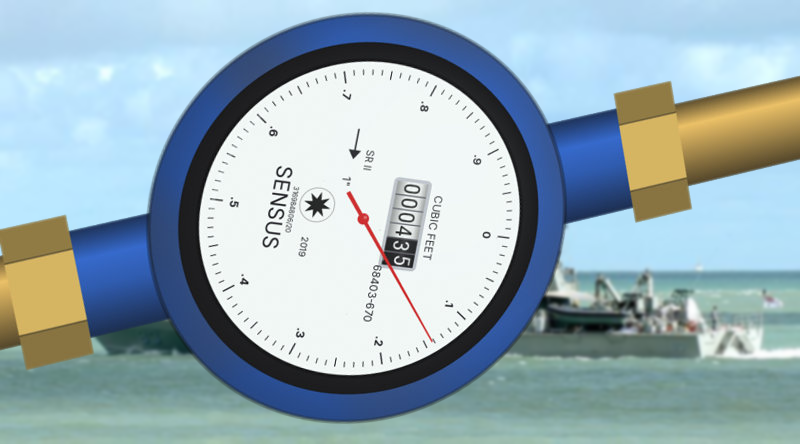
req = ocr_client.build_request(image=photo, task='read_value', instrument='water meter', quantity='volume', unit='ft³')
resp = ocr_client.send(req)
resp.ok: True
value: 435.14 ft³
